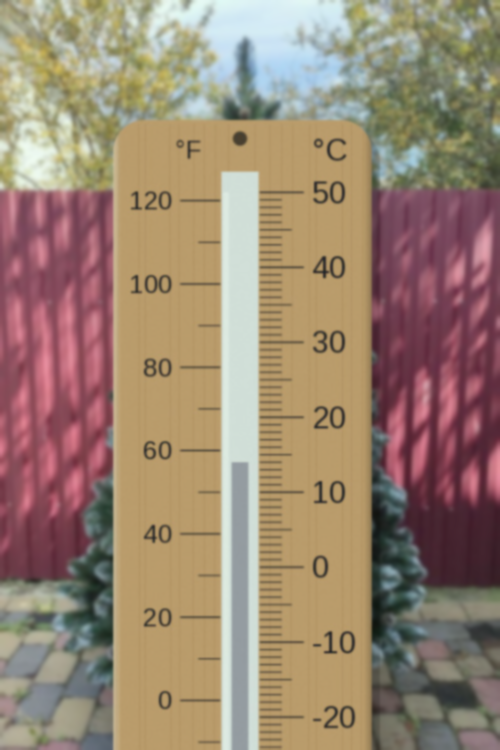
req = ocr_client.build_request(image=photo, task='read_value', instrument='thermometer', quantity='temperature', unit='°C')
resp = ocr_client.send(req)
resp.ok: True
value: 14 °C
